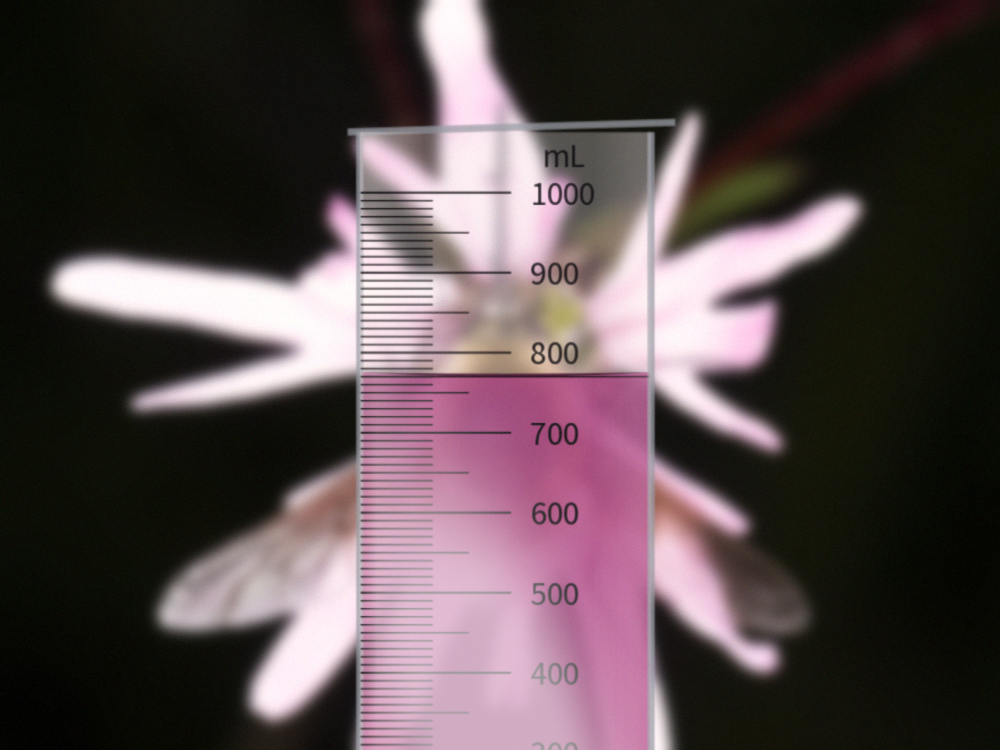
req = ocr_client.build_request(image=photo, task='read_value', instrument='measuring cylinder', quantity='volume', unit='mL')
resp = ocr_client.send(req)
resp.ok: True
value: 770 mL
